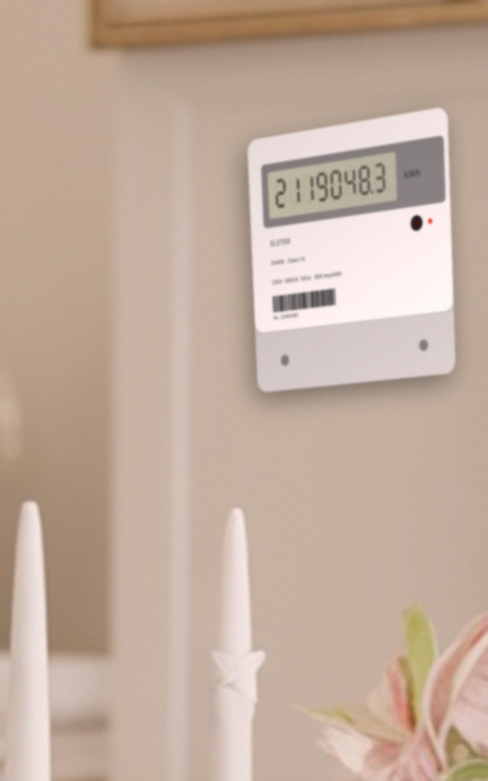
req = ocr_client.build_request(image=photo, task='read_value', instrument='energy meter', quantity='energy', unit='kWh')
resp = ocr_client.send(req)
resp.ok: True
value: 2119048.3 kWh
